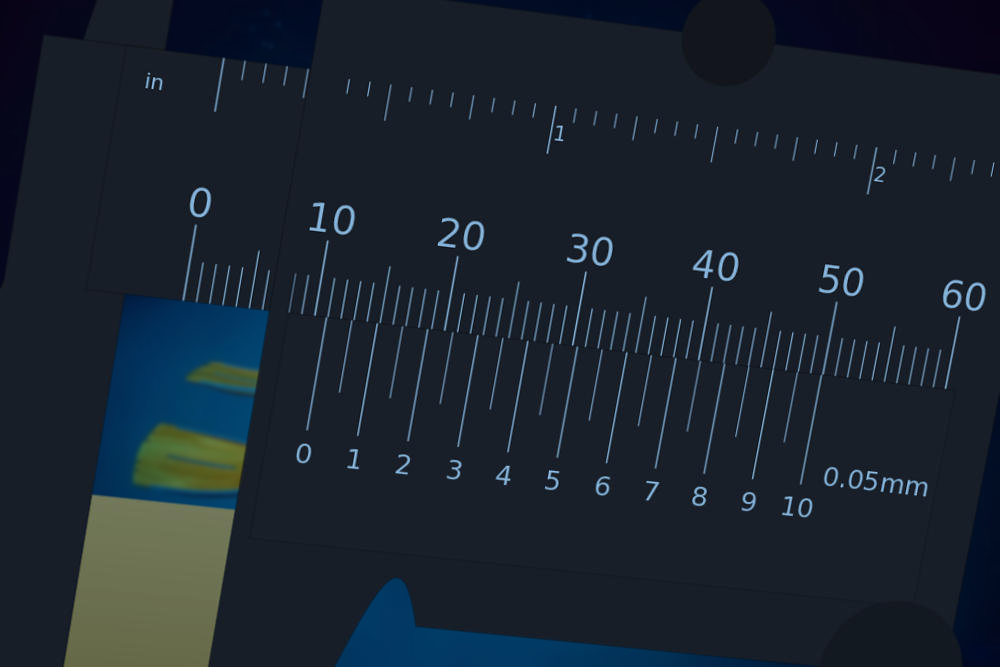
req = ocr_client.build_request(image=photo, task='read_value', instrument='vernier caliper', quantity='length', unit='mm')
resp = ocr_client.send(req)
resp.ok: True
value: 10.9 mm
